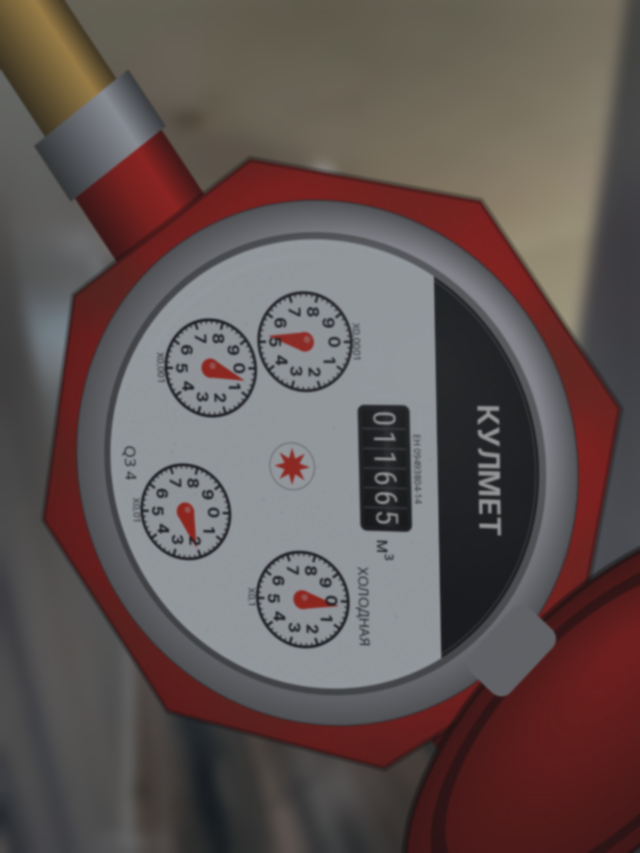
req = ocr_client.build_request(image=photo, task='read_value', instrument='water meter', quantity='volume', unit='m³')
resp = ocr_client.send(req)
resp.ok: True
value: 11665.0205 m³
